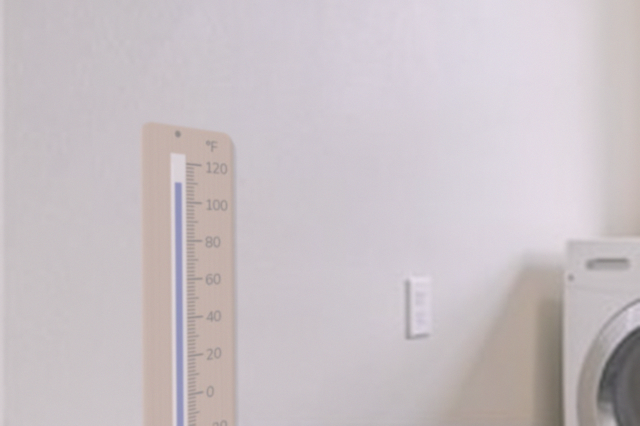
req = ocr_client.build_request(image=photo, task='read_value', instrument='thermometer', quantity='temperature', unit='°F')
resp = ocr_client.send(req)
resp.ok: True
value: 110 °F
